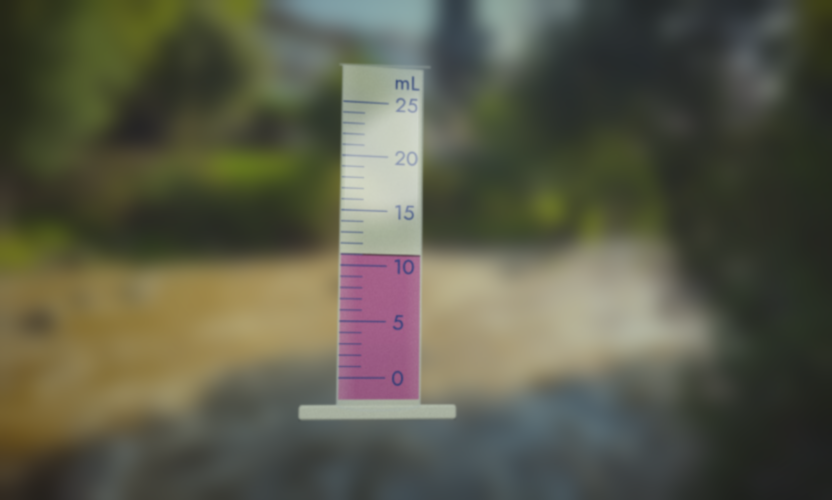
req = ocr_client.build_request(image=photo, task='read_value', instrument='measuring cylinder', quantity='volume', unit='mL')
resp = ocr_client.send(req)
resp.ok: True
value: 11 mL
